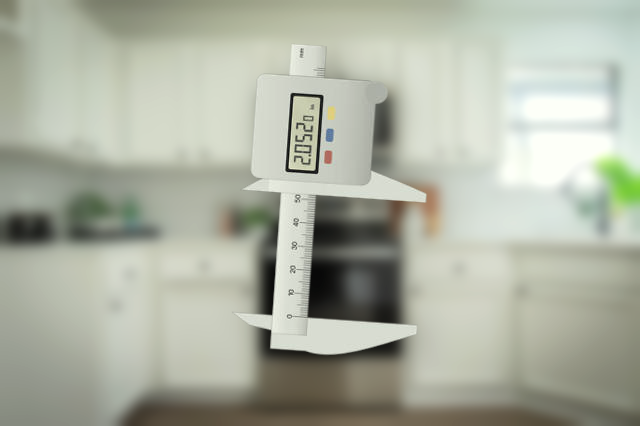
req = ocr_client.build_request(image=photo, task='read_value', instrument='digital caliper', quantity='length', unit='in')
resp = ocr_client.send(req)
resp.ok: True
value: 2.0520 in
